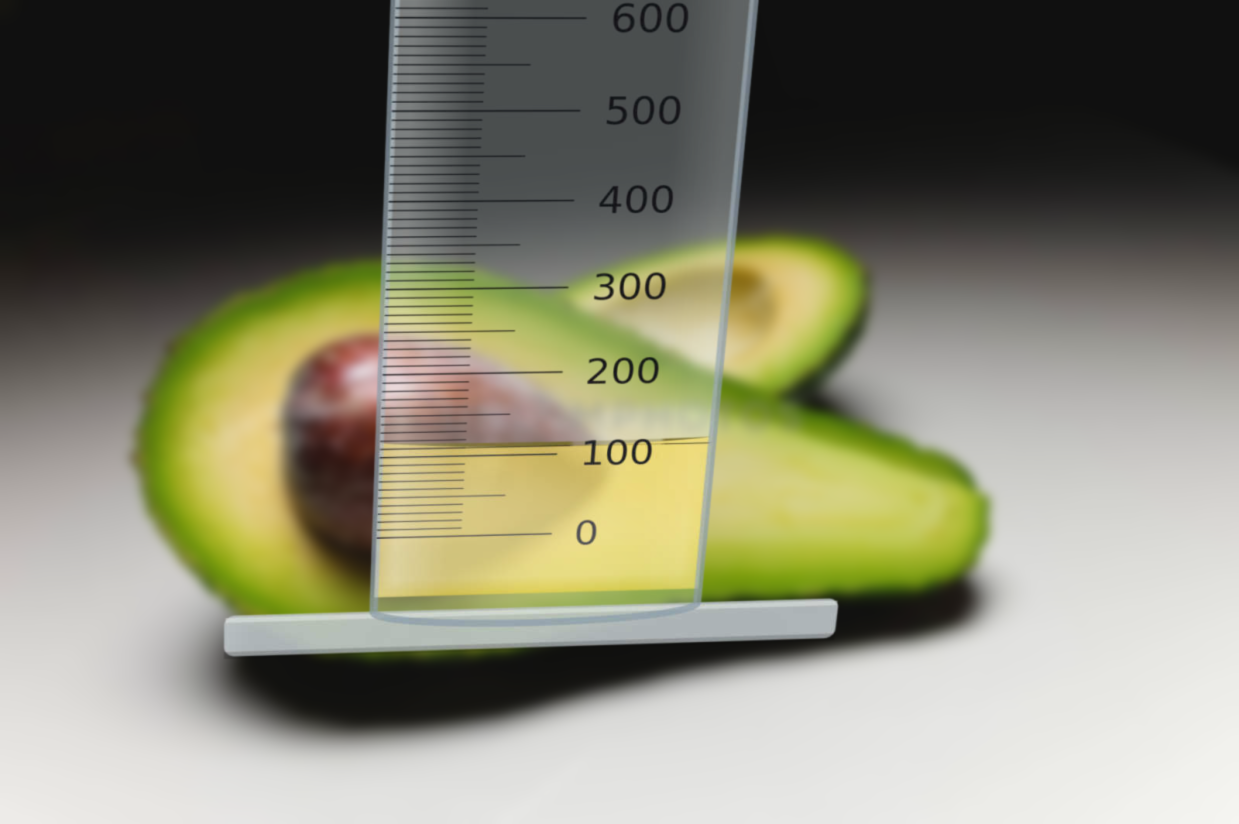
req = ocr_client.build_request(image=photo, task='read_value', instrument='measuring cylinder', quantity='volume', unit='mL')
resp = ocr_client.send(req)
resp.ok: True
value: 110 mL
